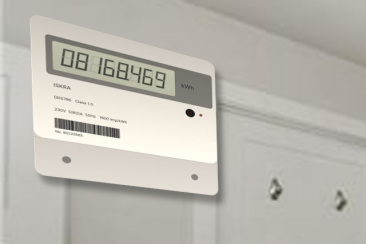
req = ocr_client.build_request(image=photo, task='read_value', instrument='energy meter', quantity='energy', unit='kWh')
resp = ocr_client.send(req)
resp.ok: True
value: 8168.469 kWh
